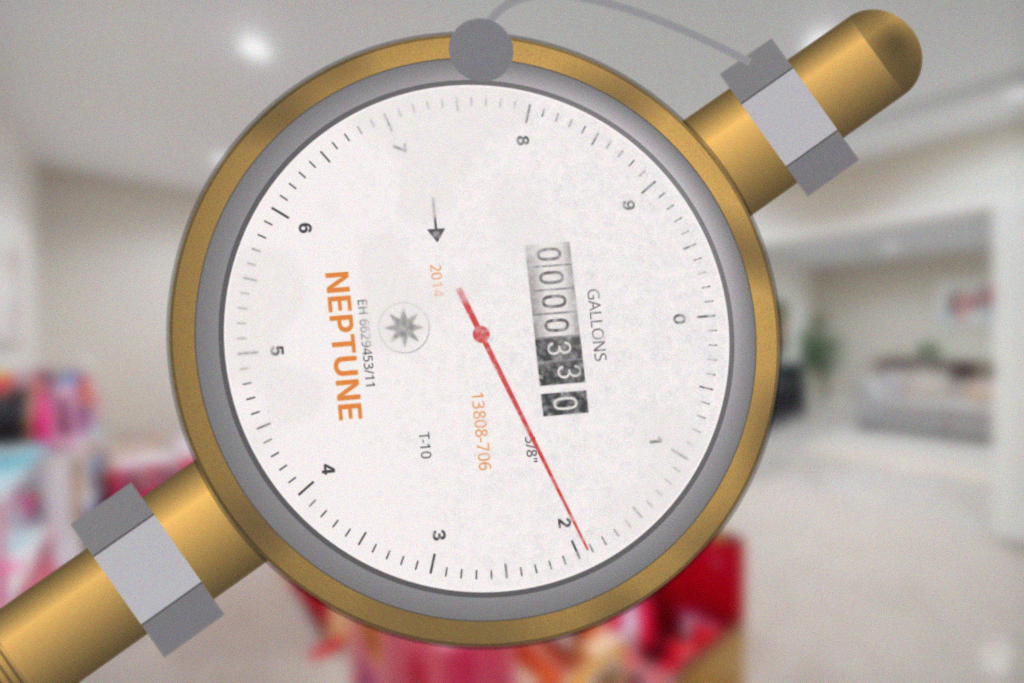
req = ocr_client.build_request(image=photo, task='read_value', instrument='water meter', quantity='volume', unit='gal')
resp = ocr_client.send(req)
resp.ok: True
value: 331.9 gal
